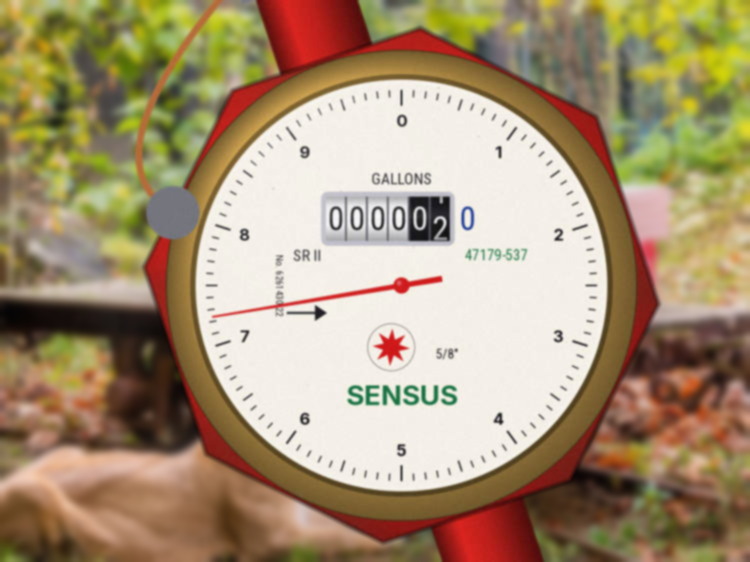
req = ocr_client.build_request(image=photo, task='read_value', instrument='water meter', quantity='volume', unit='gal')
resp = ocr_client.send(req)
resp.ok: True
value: 17.2 gal
